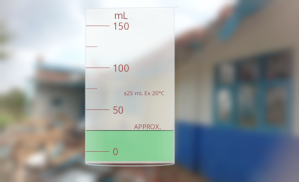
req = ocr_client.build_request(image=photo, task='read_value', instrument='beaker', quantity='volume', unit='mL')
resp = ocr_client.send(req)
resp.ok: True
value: 25 mL
